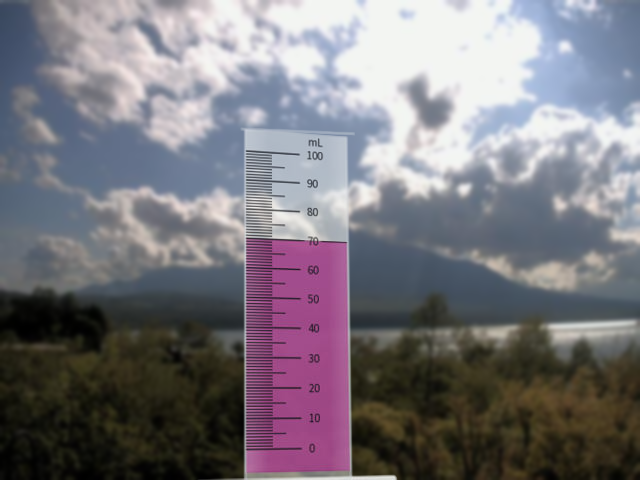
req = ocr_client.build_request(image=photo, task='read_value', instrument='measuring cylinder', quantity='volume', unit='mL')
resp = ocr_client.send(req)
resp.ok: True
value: 70 mL
